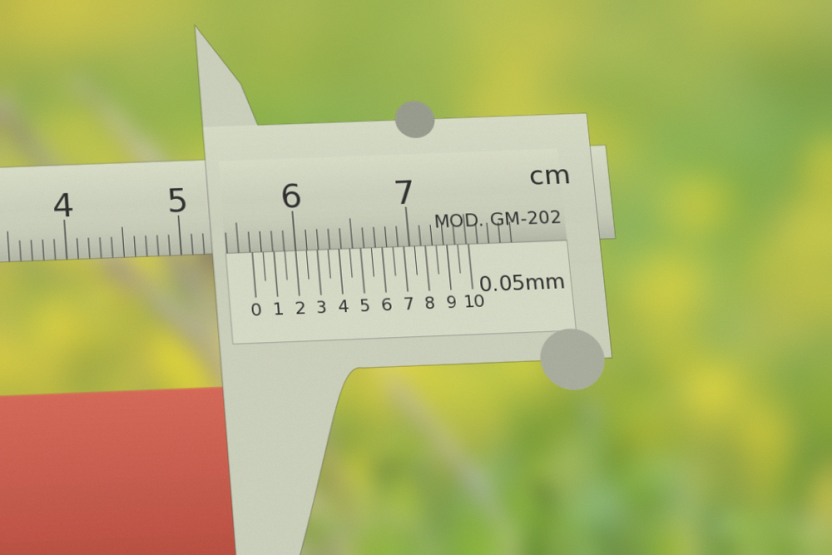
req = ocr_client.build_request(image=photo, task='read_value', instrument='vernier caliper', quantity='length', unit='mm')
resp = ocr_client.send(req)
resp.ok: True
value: 56.2 mm
